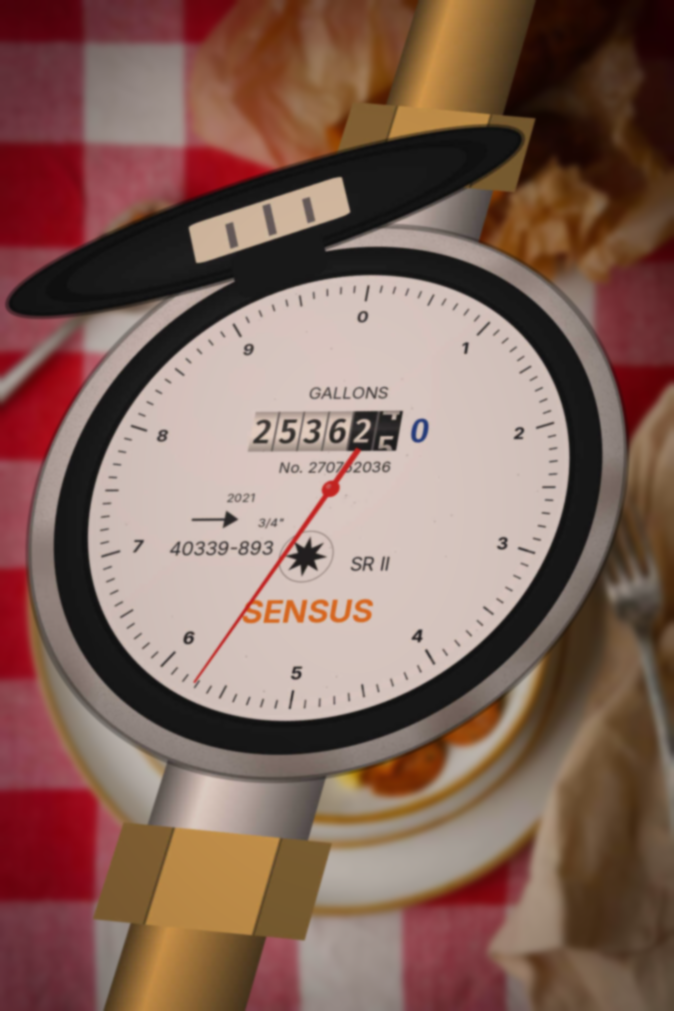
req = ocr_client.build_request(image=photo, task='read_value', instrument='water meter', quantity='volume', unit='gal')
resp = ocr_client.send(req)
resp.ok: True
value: 2536245.7 gal
